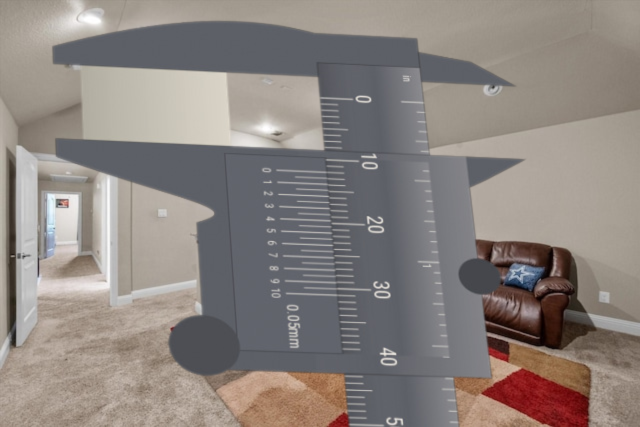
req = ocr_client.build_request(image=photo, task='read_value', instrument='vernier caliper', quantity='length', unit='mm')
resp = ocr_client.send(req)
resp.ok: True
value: 12.0 mm
